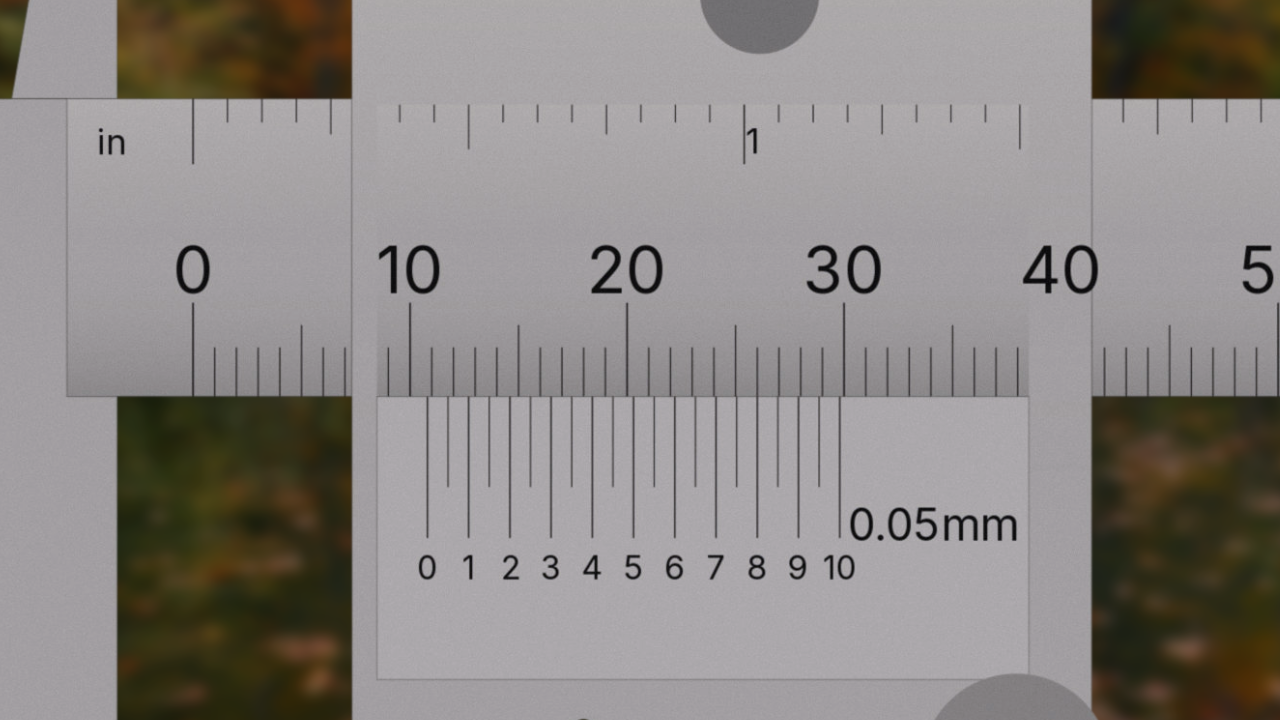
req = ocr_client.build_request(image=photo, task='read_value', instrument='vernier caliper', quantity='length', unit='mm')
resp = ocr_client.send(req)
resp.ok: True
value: 10.8 mm
